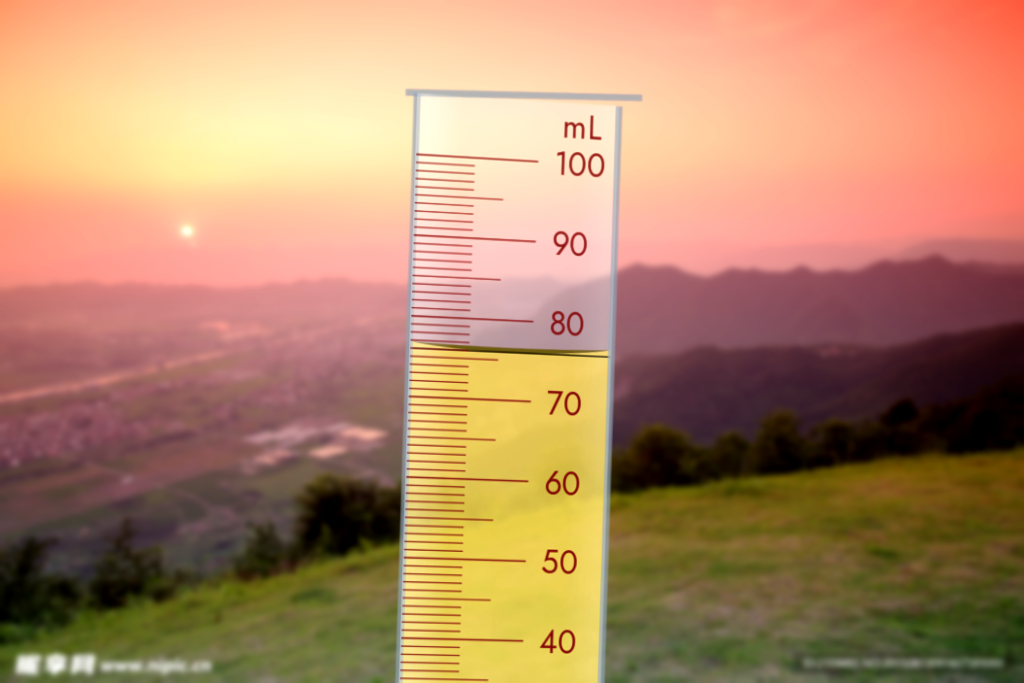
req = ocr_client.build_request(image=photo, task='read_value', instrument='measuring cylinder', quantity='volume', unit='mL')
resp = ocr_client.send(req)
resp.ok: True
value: 76 mL
